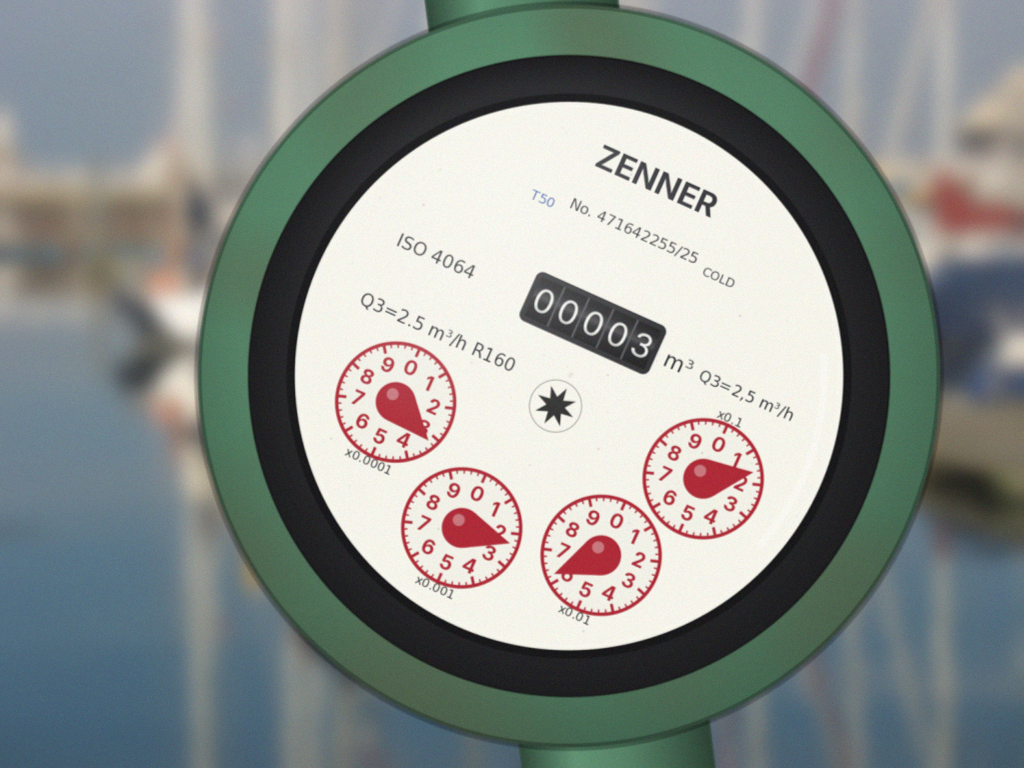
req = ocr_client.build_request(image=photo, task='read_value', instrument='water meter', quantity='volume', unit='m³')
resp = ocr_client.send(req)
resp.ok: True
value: 3.1623 m³
